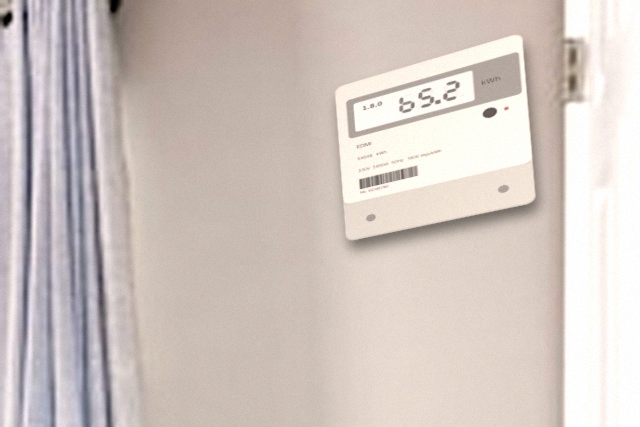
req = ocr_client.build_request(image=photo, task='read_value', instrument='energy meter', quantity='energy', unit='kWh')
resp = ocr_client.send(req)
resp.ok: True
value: 65.2 kWh
